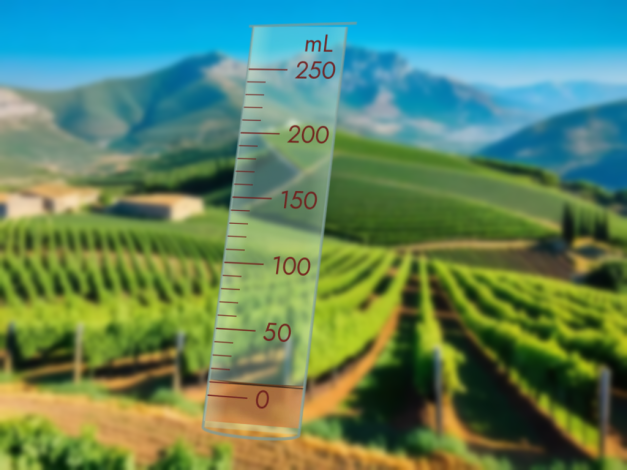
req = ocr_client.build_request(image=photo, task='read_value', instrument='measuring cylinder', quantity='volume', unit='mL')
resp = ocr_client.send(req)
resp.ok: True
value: 10 mL
